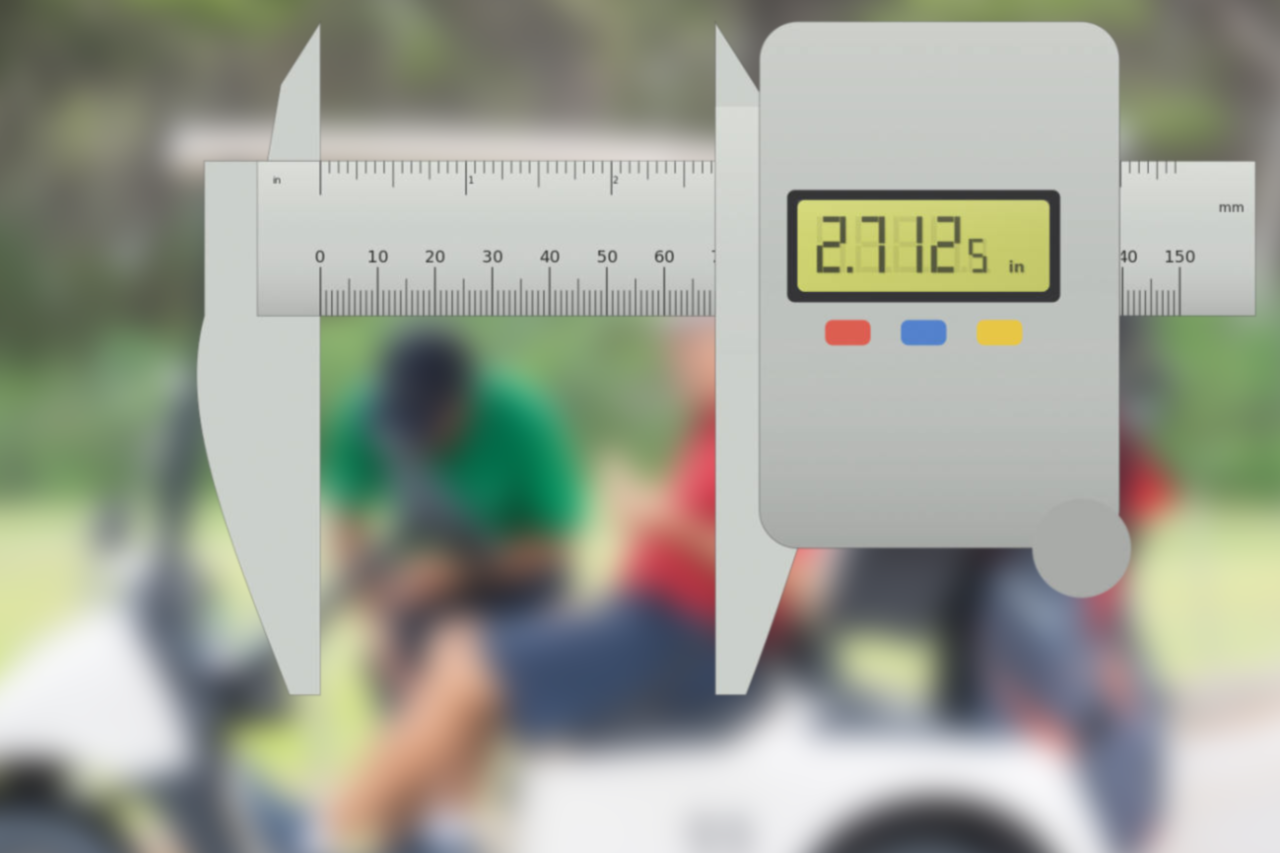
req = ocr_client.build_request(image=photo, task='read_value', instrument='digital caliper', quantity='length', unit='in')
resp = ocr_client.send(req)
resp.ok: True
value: 2.7125 in
